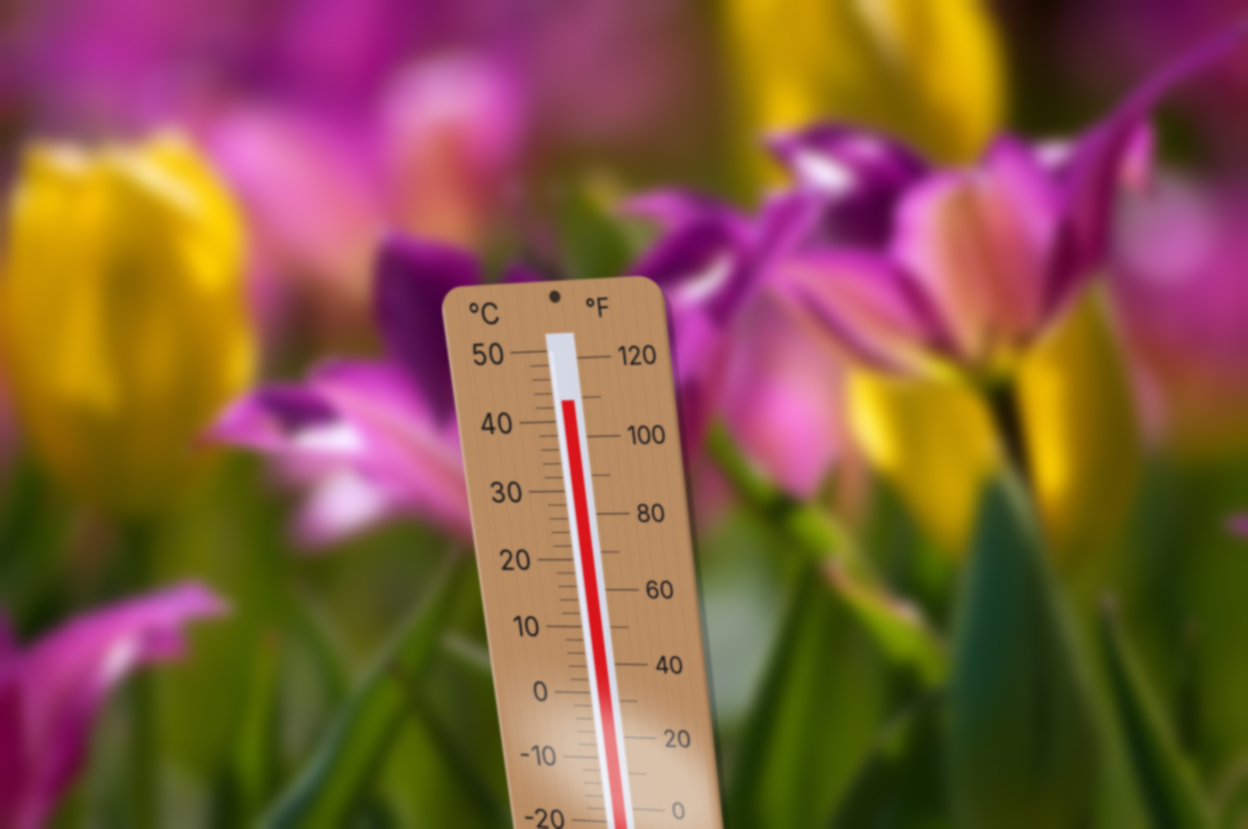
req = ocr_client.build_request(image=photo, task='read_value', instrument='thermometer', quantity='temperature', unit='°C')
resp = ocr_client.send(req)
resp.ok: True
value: 43 °C
